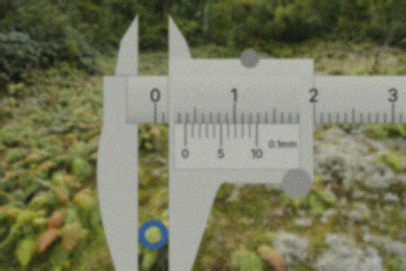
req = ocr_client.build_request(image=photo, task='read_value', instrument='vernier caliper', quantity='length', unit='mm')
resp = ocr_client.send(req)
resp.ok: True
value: 3.8 mm
